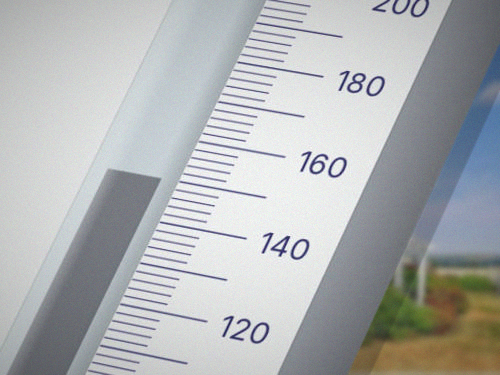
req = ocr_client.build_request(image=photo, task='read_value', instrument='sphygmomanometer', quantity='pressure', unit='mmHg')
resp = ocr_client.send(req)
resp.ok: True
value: 150 mmHg
